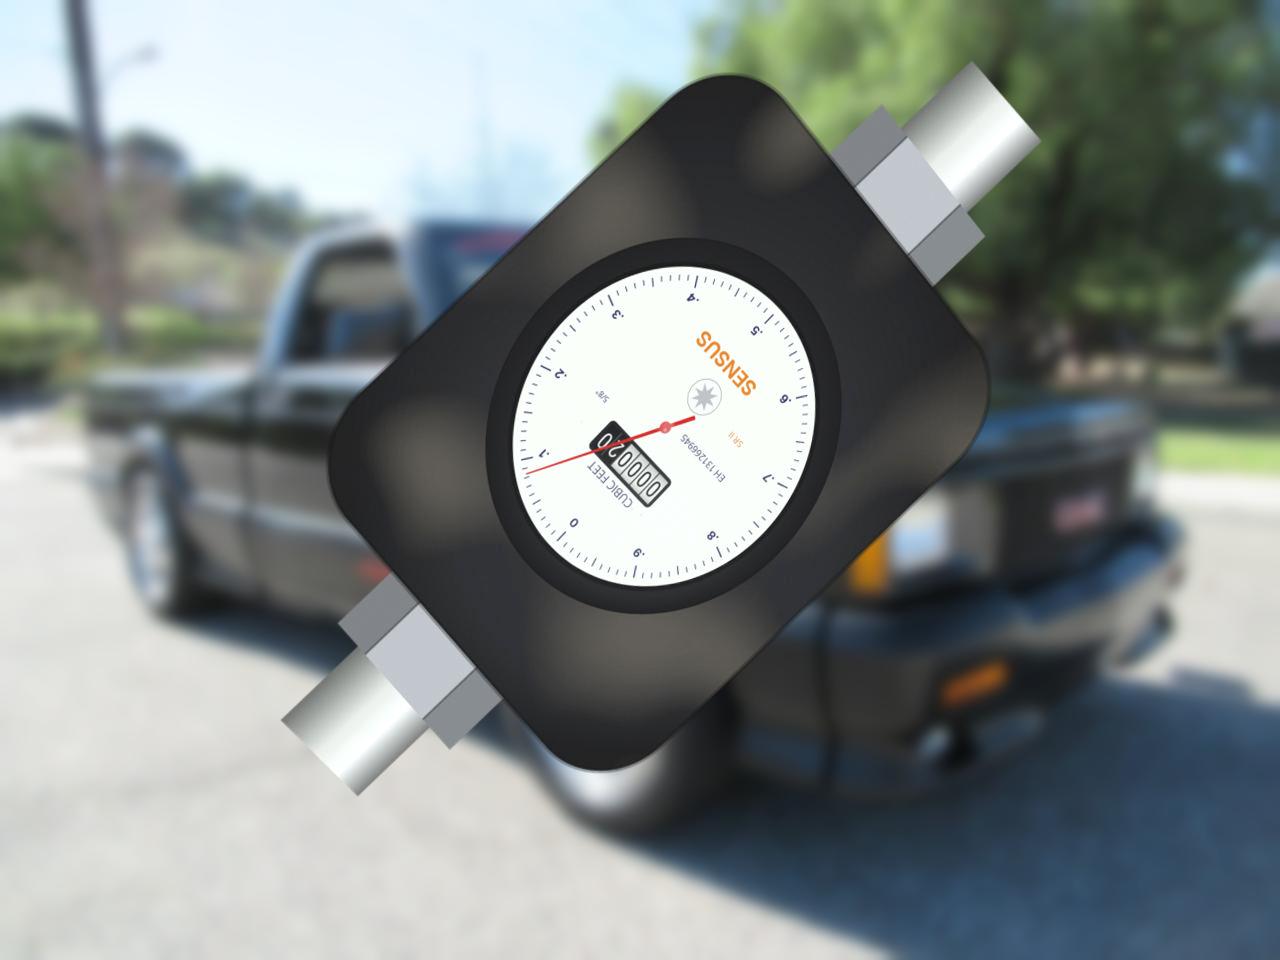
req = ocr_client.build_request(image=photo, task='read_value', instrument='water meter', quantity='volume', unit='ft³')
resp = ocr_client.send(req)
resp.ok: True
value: 20.08 ft³
